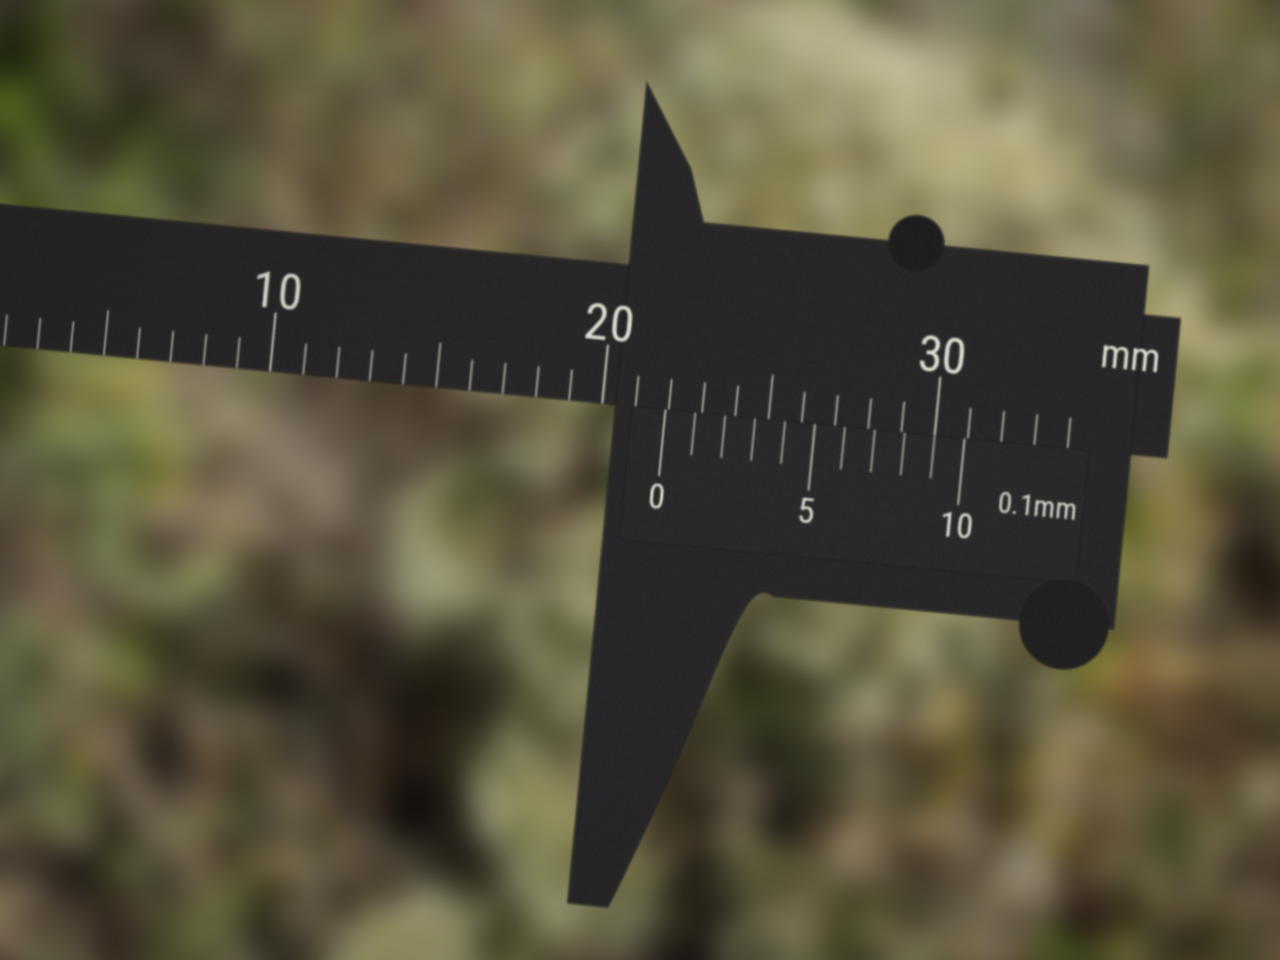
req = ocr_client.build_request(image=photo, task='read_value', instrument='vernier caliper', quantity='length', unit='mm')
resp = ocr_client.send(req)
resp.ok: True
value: 21.9 mm
